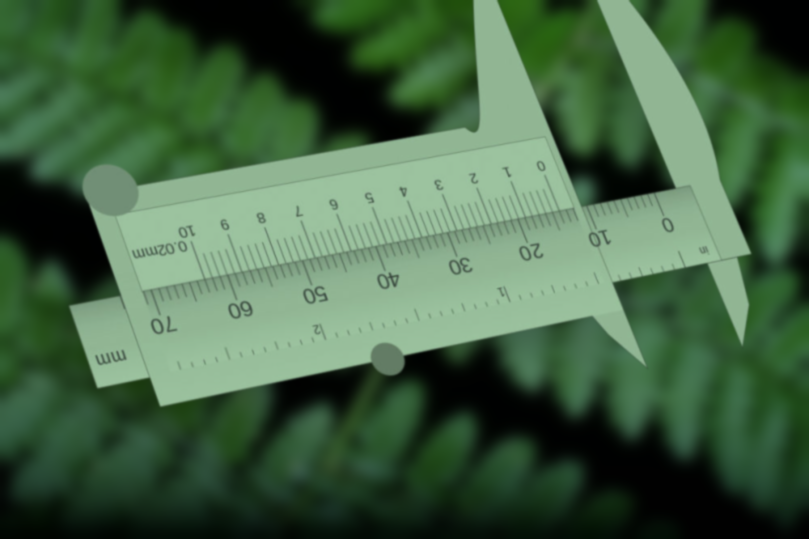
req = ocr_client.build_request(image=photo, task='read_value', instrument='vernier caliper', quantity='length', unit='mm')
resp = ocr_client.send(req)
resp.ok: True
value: 14.0 mm
